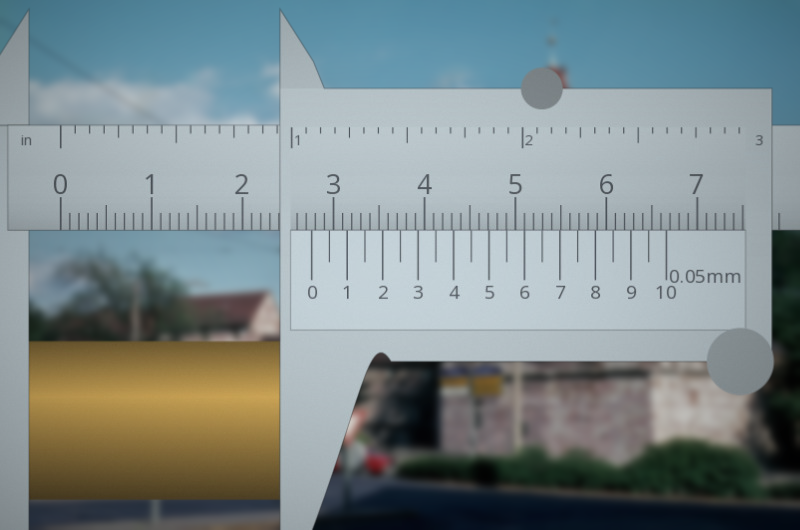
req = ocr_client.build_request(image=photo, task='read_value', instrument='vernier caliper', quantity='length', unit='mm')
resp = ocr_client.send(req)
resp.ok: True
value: 27.6 mm
